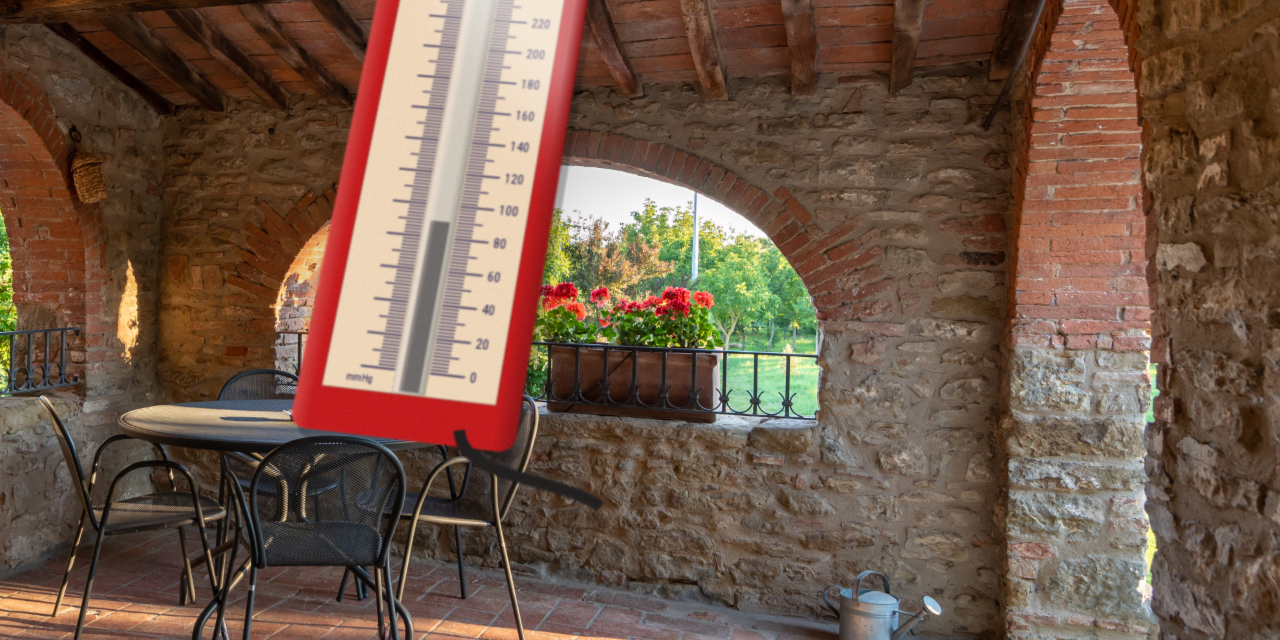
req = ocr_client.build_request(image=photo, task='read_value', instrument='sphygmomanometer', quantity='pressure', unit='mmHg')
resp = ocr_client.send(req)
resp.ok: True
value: 90 mmHg
